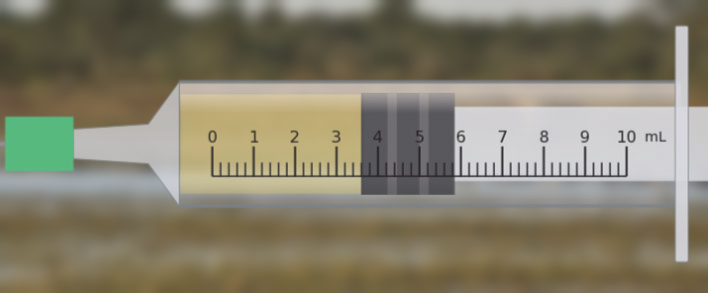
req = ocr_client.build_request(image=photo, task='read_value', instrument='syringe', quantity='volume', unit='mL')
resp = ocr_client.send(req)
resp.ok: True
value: 3.6 mL
